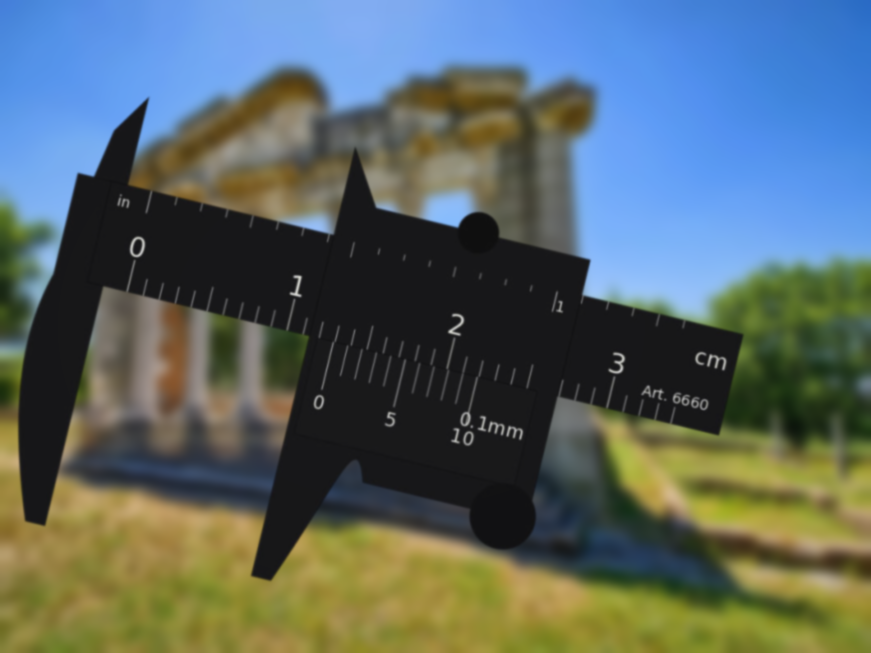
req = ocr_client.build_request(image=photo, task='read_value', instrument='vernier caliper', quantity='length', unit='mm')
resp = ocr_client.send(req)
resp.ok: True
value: 12.9 mm
